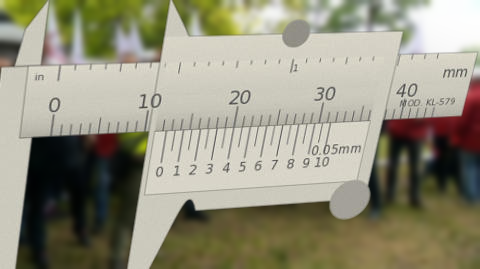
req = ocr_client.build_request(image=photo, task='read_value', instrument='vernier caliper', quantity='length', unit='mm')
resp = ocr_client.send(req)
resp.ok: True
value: 12.4 mm
